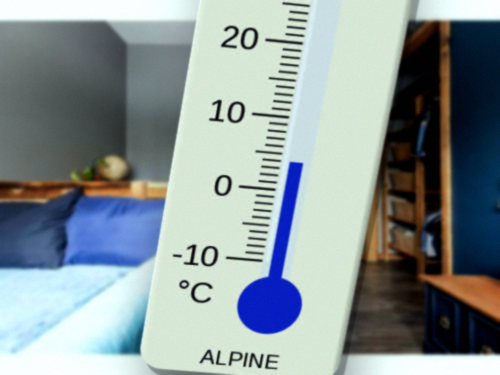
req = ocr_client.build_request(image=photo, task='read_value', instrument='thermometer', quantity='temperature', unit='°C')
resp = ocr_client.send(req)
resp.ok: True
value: 4 °C
